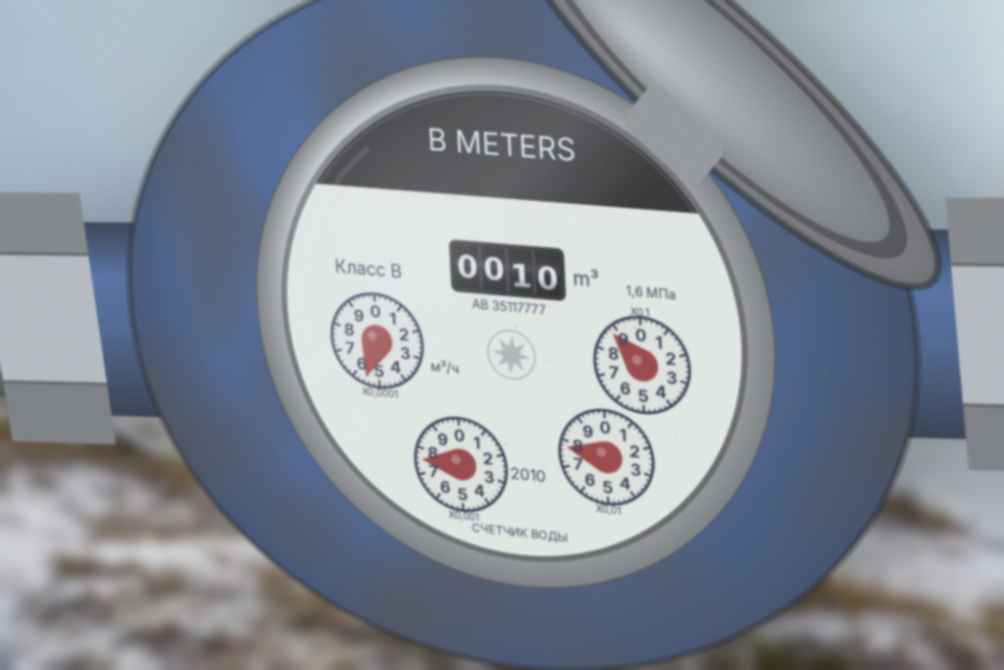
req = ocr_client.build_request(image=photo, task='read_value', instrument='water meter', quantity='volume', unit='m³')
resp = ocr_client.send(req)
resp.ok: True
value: 9.8775 m³
